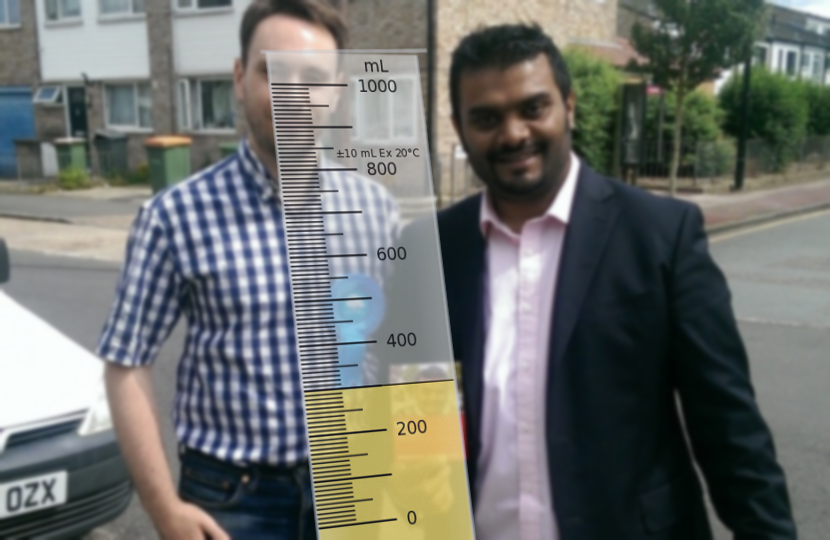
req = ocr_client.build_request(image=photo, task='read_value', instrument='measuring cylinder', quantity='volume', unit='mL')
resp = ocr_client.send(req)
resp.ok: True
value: 300 mL
